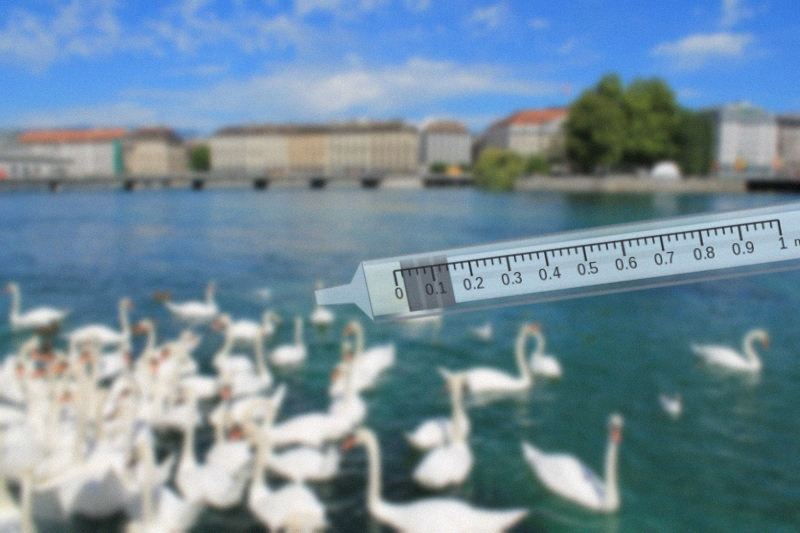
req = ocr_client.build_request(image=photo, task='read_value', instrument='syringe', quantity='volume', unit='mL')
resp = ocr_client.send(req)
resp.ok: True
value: 0.02 mL
